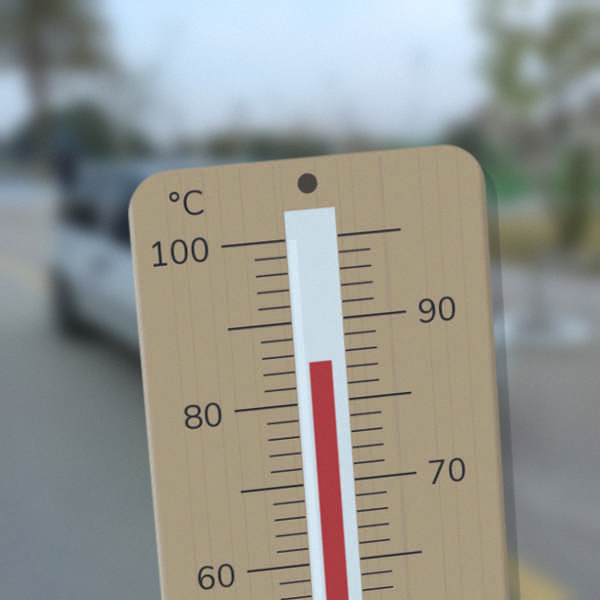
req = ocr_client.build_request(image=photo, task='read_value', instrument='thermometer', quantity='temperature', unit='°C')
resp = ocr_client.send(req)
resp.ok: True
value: 85 °C
